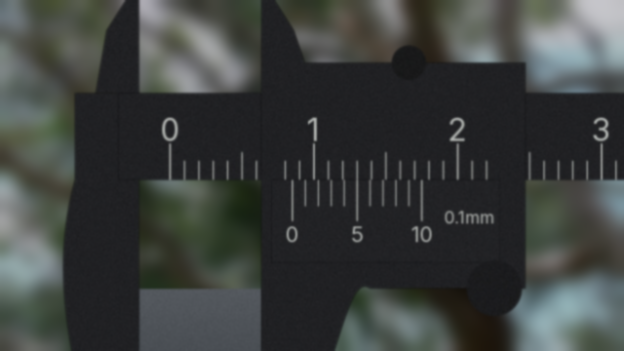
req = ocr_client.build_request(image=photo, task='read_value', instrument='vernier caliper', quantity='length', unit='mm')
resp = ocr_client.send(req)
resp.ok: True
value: 8.5 mm
